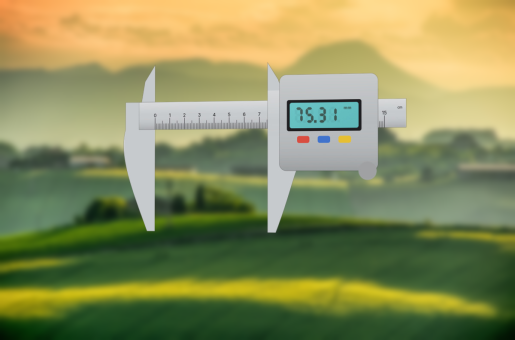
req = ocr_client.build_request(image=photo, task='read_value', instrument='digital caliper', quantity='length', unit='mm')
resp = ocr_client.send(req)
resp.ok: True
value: 75.31 mm
